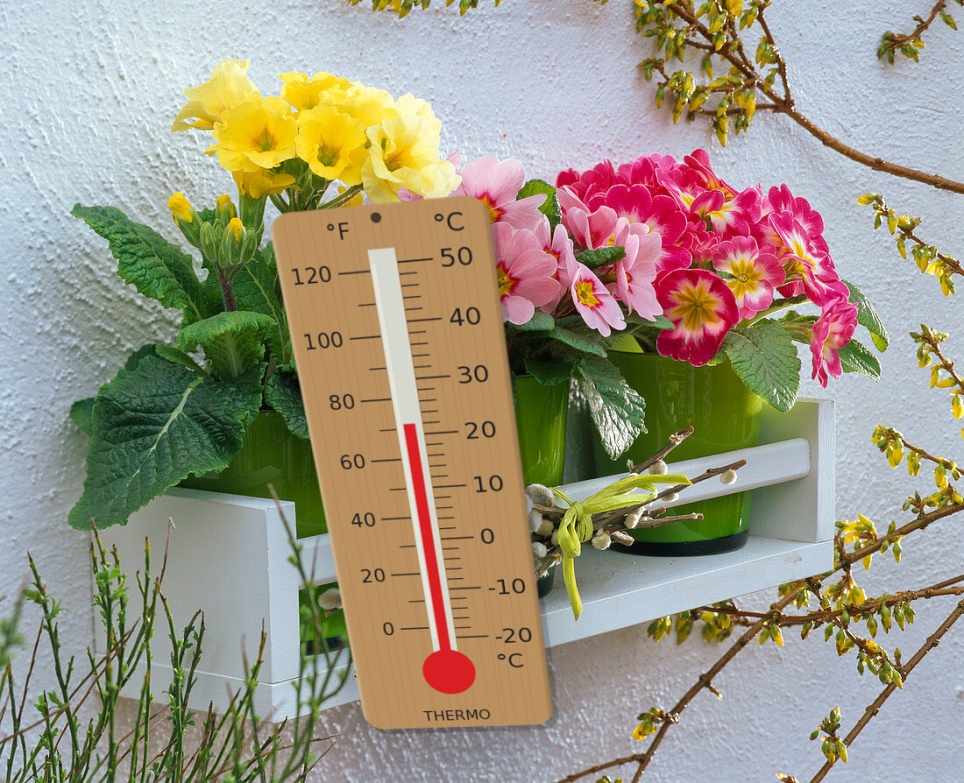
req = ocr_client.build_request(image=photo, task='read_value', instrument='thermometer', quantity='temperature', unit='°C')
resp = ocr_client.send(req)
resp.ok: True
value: 22 °C
